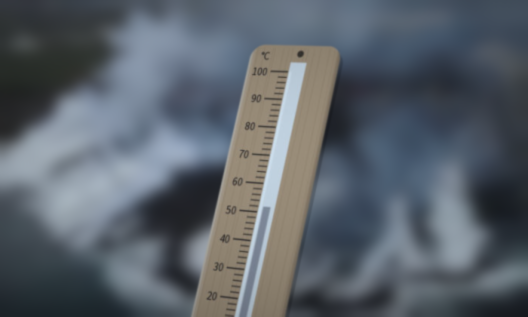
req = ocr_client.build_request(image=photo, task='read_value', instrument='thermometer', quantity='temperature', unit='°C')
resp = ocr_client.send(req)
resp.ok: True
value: 52 °C
